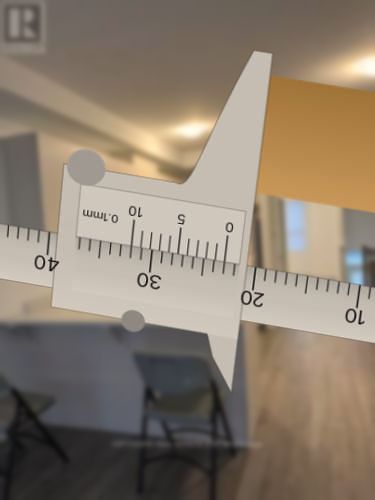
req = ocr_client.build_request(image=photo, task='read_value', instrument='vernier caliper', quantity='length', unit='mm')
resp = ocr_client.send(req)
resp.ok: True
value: 23.0 mm
